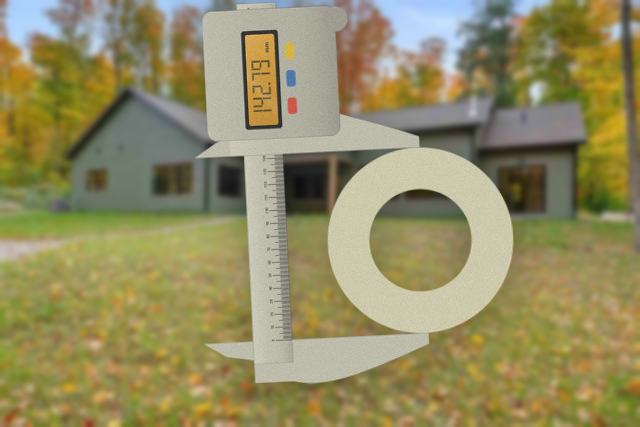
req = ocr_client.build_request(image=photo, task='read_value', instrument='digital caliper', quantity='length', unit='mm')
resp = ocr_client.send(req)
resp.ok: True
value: 142.79 mm
